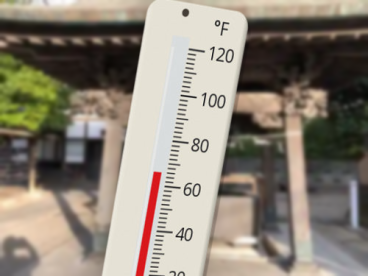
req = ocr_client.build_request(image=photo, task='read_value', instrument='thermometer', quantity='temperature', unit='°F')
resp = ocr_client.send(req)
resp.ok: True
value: 66 °F
